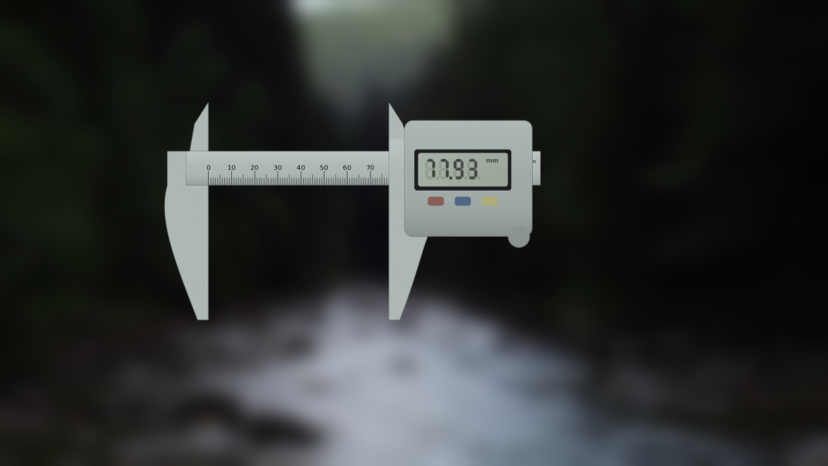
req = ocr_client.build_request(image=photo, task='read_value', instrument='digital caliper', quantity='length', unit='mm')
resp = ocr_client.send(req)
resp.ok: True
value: 77.93 mm
